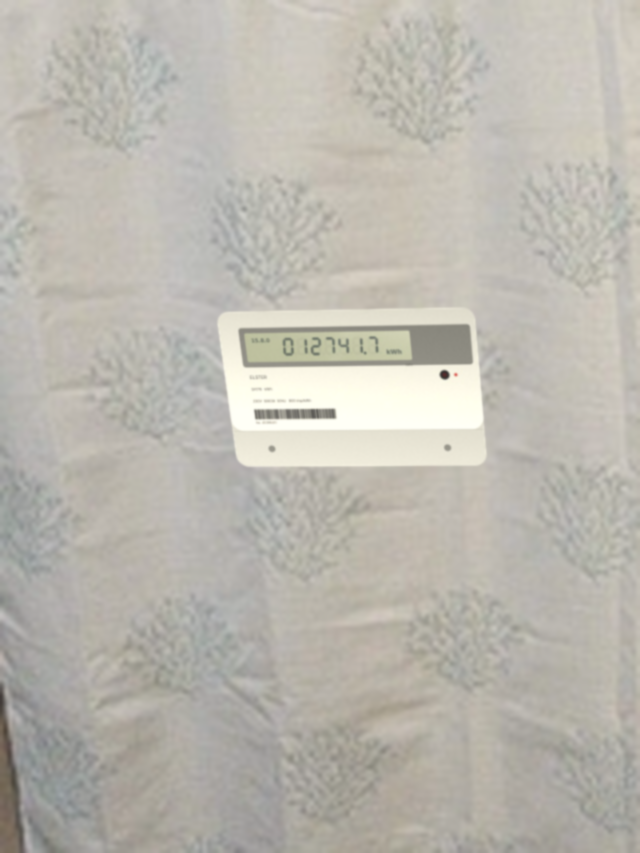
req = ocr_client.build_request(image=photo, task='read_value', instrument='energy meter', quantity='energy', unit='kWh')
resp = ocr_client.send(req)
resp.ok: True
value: 12741.7 kWh
